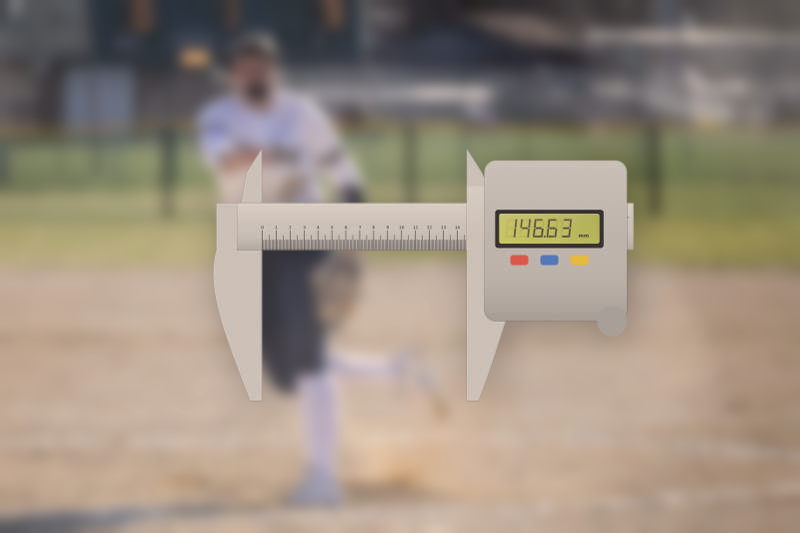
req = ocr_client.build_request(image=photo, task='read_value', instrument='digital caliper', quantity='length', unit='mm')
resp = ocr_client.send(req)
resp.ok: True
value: 146.63 mm
